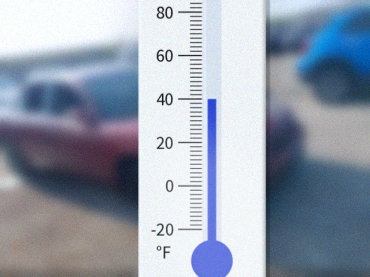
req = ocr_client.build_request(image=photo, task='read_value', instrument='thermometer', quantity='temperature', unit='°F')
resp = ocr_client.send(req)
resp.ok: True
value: 40 °F
